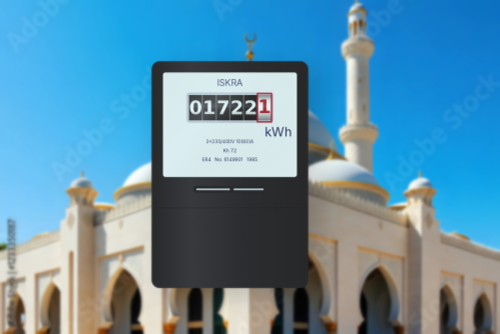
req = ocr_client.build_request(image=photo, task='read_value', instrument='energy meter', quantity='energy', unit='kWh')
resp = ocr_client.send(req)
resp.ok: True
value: 1722.1 kWh
